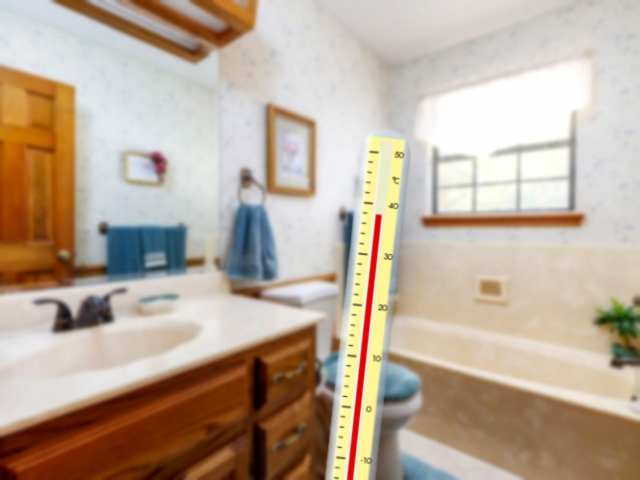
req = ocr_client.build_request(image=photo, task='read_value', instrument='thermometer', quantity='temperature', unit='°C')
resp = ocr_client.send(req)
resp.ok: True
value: 38 °C
